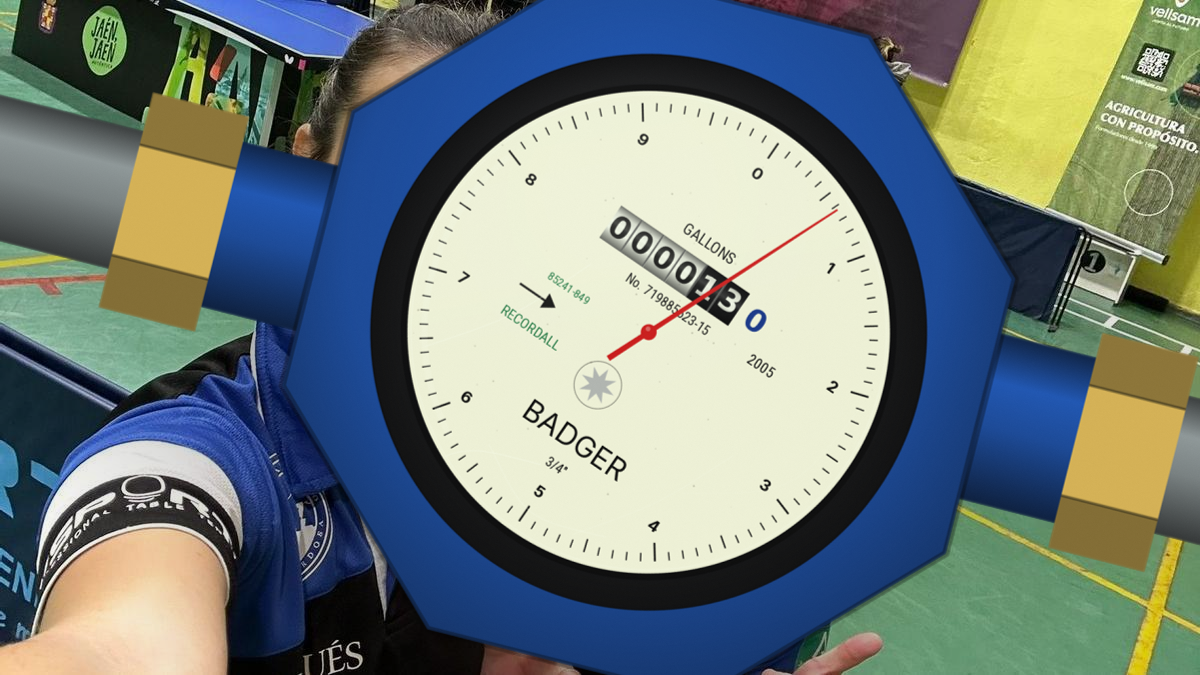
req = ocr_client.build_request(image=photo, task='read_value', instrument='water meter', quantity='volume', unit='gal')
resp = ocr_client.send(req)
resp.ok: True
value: 130.6 gal
